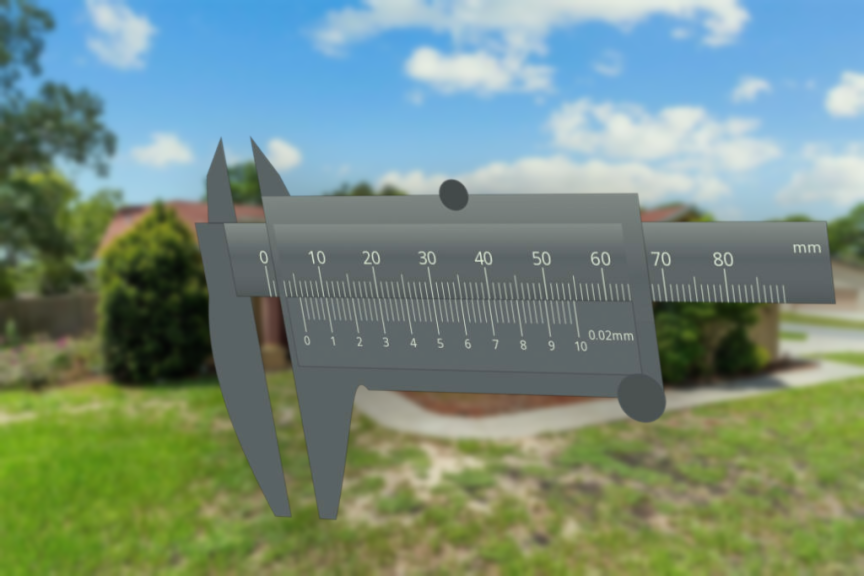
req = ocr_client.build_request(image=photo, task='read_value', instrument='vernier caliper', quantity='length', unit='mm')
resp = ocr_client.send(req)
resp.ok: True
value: 5.5 mm
